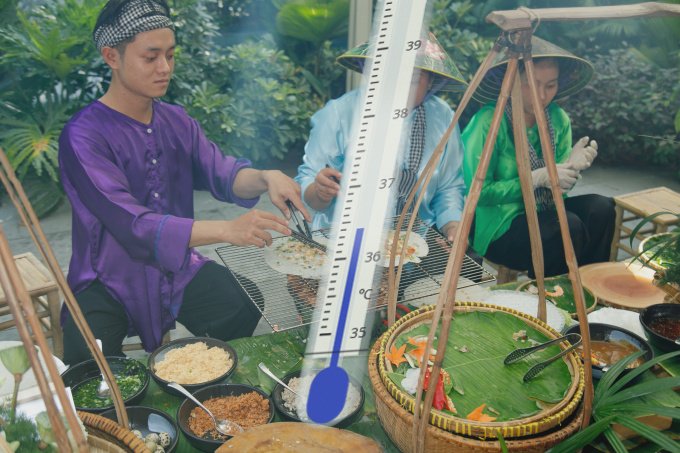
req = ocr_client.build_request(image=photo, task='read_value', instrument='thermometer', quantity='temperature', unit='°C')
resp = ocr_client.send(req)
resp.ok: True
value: 36.4 °C
